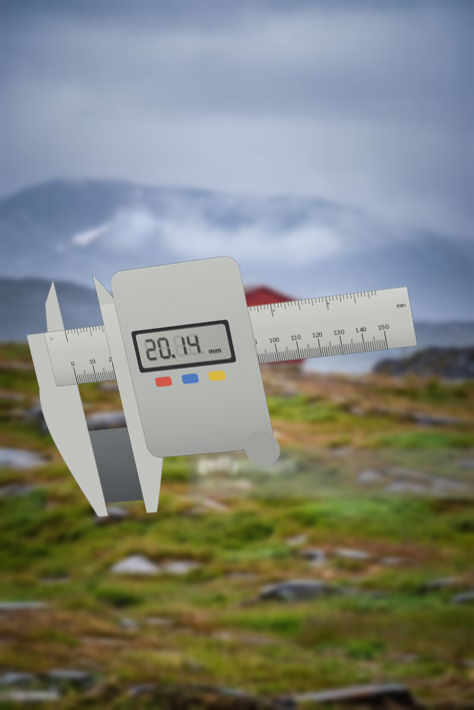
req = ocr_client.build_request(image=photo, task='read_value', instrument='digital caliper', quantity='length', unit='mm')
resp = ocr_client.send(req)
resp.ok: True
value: 20.14 mm
